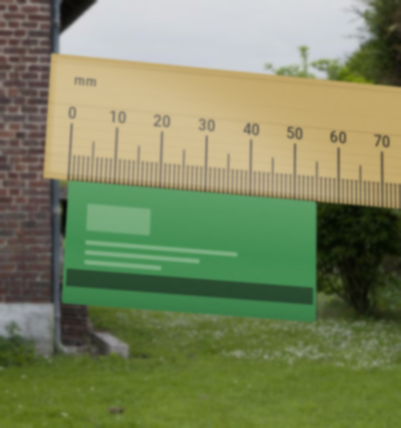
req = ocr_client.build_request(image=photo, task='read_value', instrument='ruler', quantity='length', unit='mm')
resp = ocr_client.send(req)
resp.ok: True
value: 55 mm
